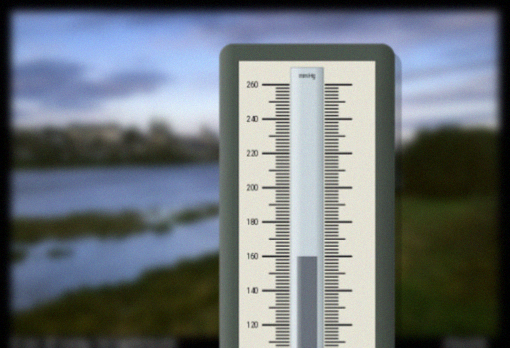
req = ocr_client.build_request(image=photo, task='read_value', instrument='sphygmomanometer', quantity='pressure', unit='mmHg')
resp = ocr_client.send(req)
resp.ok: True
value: 160 mmHg
